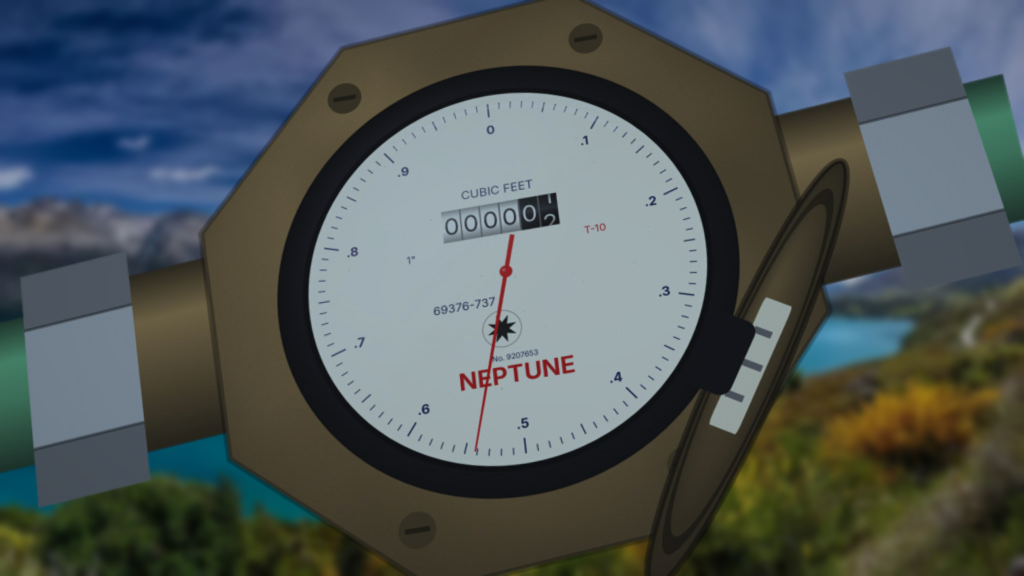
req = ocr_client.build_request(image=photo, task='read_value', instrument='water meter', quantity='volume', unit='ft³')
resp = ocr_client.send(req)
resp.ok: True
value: 1.54 ft³
